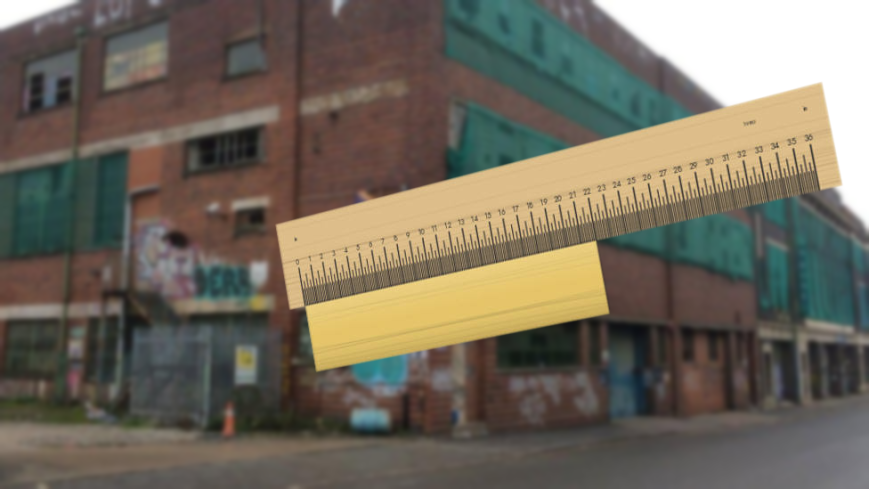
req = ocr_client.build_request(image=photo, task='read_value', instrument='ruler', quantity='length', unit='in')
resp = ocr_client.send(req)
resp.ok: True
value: 22 in
